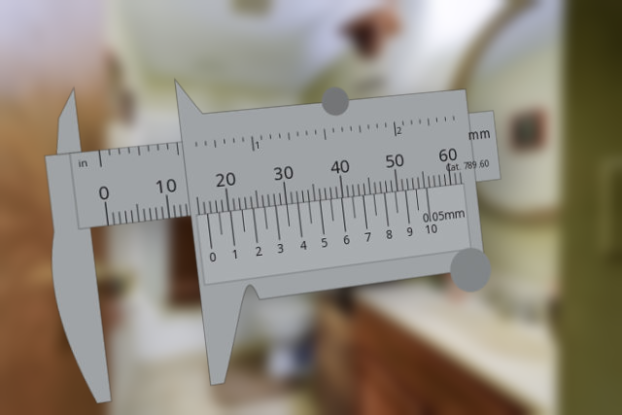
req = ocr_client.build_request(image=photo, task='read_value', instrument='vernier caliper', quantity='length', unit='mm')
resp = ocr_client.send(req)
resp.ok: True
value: 16.4 mm
